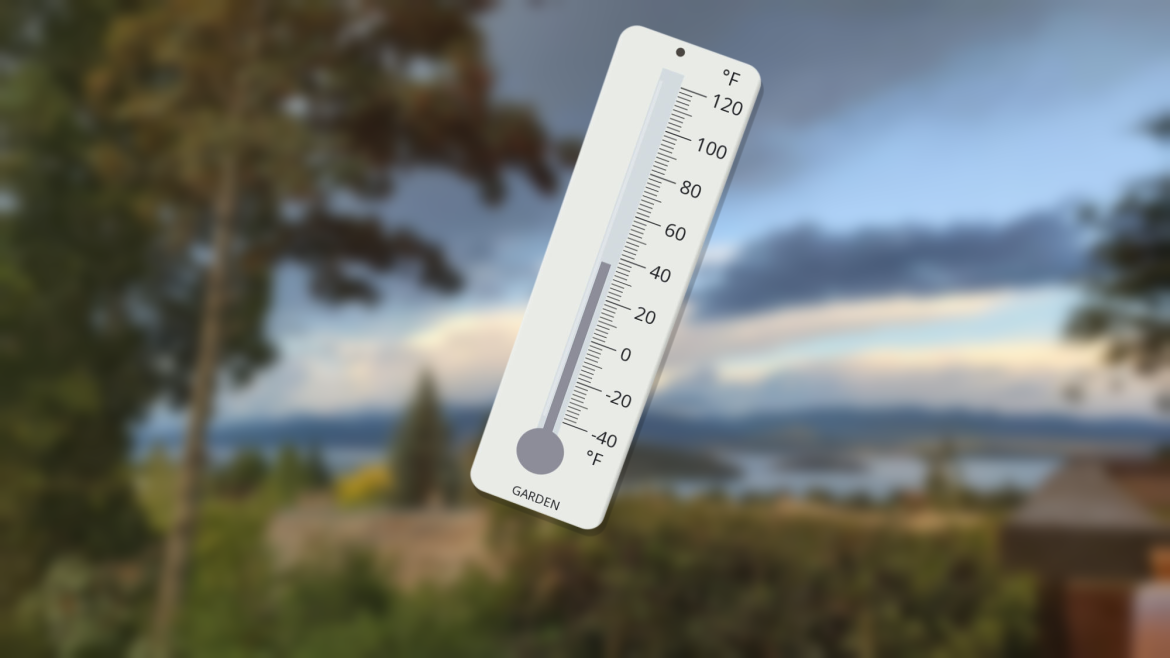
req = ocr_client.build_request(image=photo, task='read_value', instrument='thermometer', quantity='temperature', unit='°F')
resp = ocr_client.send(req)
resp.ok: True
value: 36 °F
